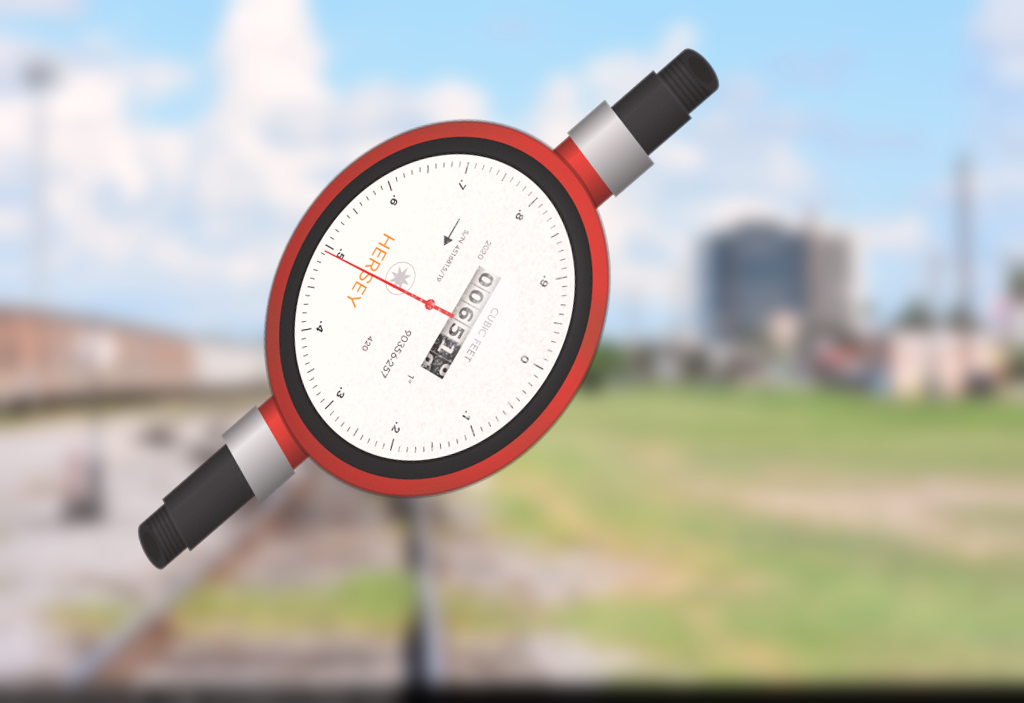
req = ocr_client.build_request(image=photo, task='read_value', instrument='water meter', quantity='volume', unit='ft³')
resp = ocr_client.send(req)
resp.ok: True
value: 6518.49 ft³
